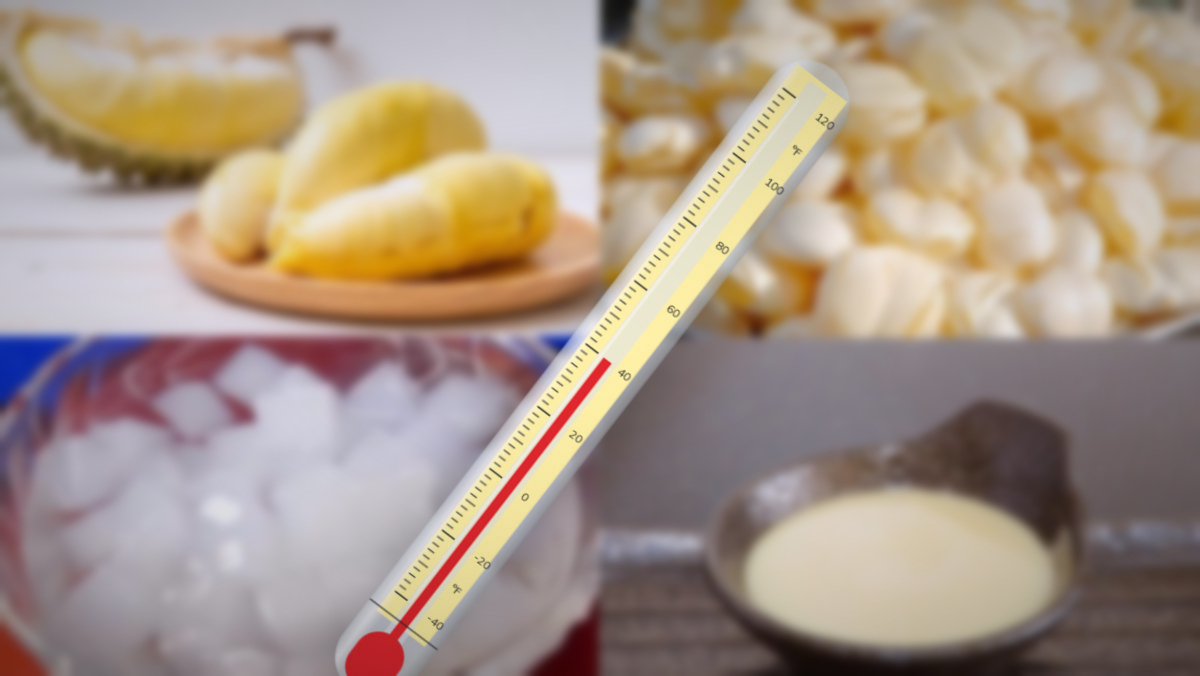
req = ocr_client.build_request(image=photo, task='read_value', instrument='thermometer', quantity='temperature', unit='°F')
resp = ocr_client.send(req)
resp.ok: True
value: 40 °F
